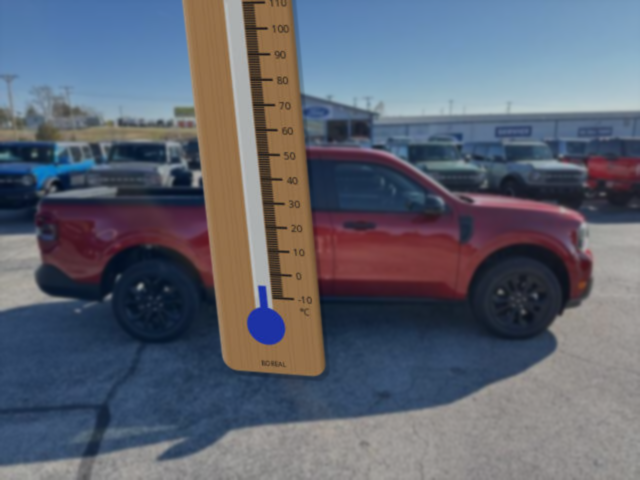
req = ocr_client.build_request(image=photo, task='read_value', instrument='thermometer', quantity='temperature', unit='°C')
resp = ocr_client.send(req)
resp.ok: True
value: -5 °C
